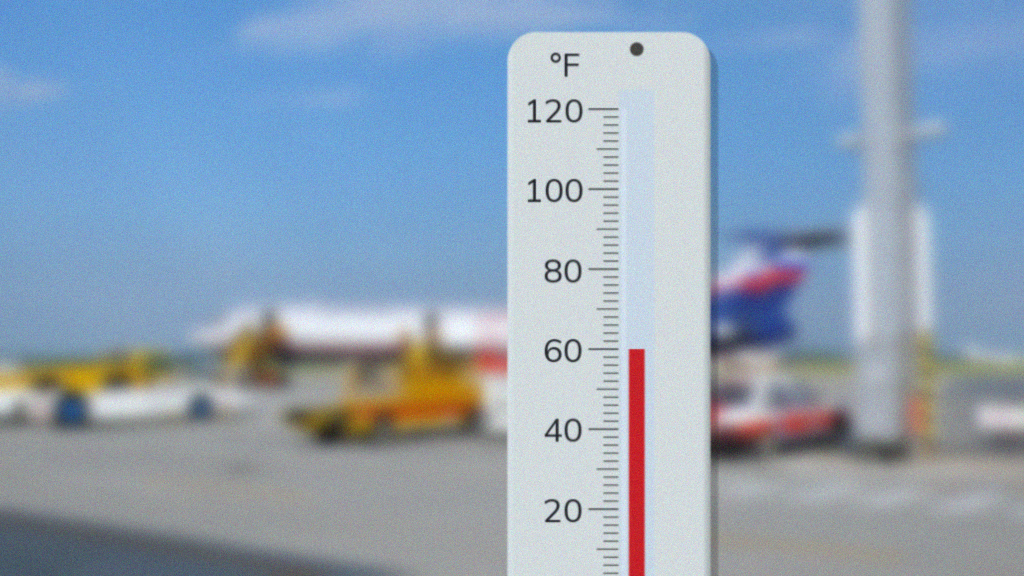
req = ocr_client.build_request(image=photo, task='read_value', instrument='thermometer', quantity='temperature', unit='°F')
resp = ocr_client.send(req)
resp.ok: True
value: 60 °F
